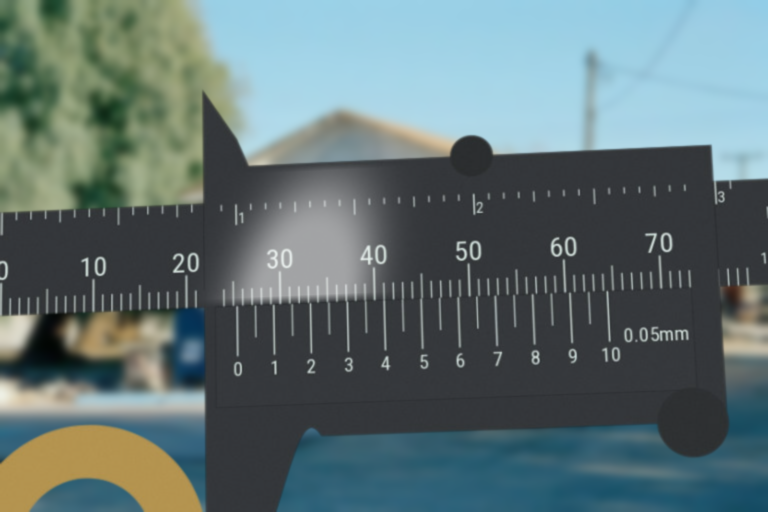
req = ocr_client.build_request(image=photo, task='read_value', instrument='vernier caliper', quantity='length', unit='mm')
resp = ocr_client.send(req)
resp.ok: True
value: 25.4 mm
